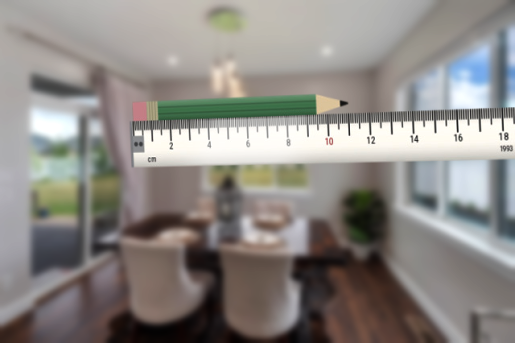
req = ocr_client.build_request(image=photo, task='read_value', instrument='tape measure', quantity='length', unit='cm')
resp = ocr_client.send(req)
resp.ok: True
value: 11 cm
